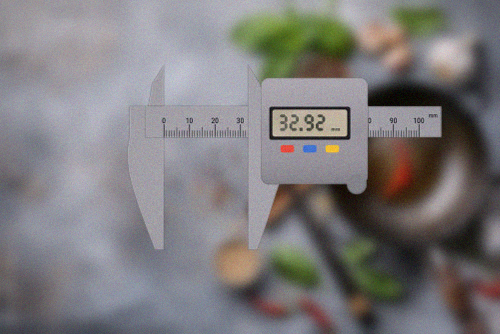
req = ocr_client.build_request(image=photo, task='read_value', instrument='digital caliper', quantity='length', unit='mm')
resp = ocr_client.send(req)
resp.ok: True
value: 32.92 mm
